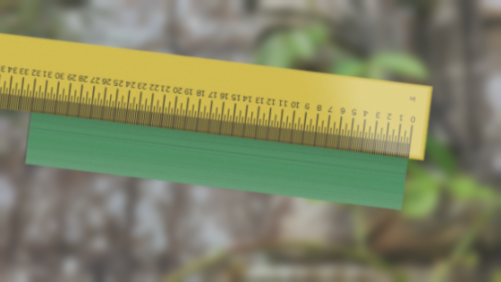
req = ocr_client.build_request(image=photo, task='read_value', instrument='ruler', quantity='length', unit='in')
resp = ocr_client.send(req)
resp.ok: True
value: 32 in
